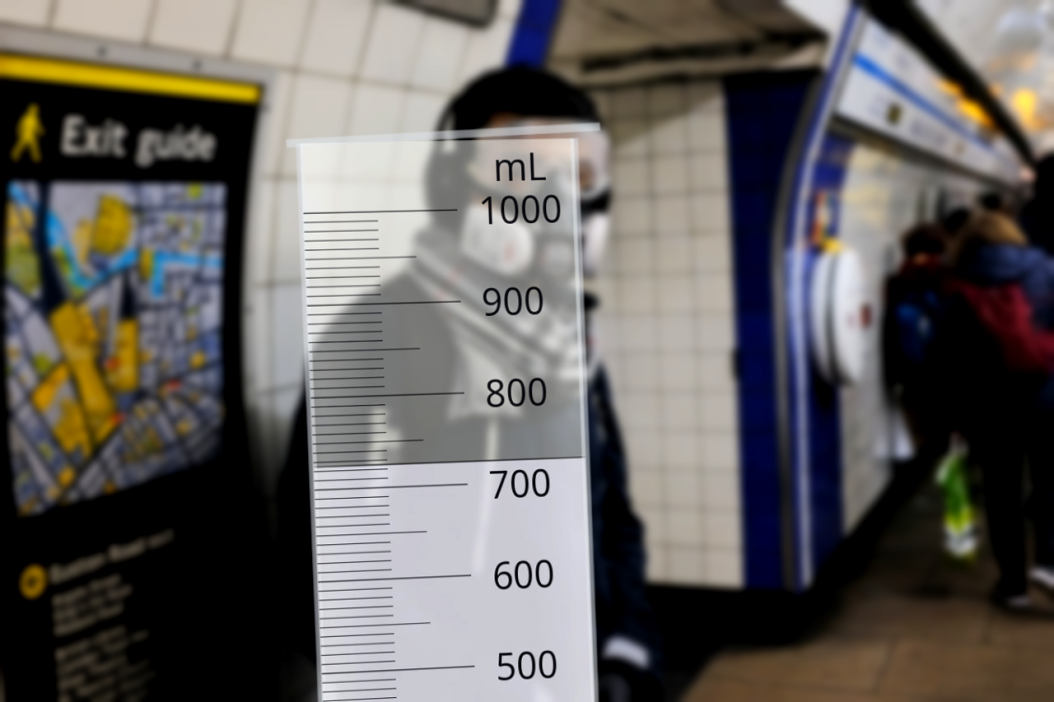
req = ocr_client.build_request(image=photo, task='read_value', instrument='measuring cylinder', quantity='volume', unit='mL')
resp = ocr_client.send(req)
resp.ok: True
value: 725 mL
